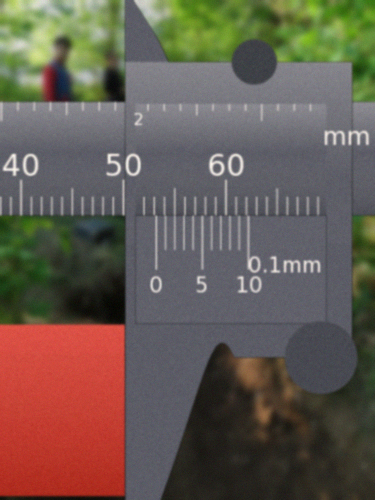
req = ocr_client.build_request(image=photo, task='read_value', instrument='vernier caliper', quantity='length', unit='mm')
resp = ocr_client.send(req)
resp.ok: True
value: 53.2 mm
